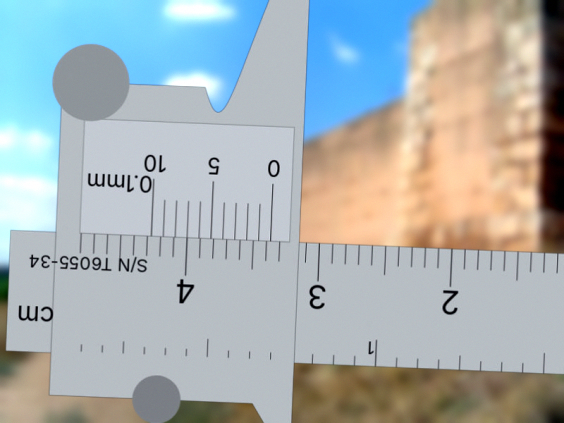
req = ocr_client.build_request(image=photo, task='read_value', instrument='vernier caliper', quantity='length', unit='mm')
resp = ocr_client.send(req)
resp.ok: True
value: 33.7 mm
